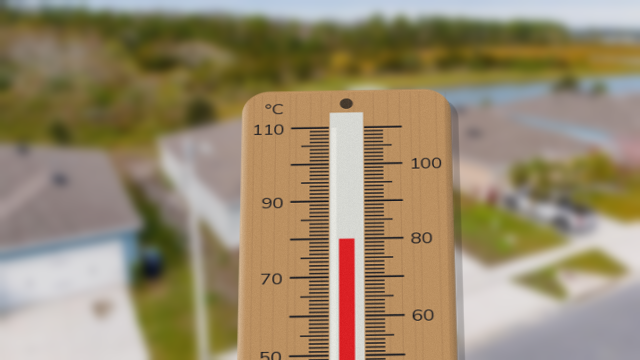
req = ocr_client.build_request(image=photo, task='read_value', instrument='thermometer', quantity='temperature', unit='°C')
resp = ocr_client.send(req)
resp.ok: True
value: 80 °C
